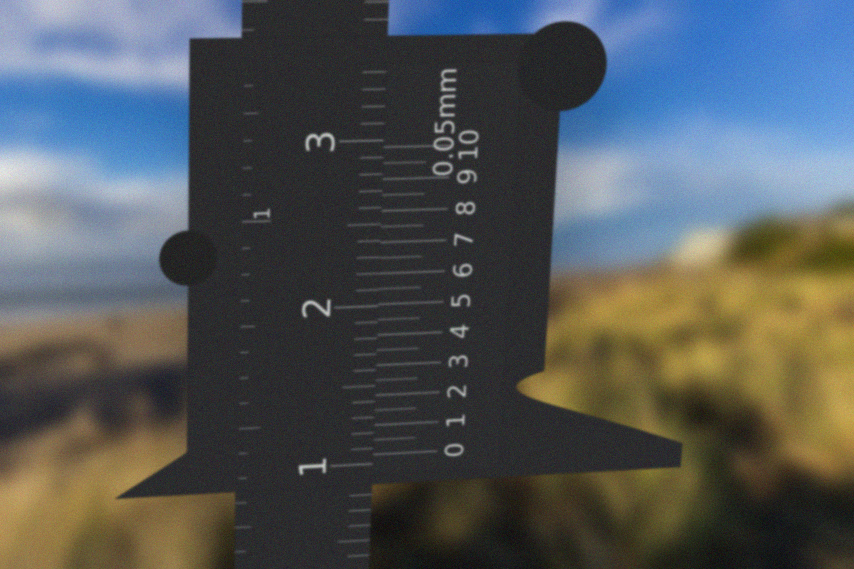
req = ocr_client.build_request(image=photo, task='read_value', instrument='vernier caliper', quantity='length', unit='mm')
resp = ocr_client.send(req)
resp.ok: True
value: 10.6 mm
